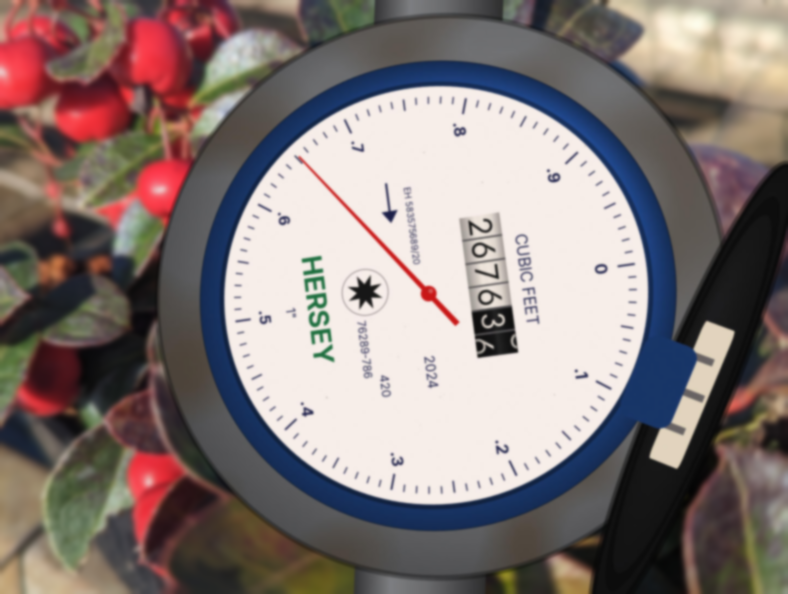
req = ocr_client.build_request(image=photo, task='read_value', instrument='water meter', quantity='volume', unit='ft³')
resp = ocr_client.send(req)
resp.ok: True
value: 267635.65 ft³
